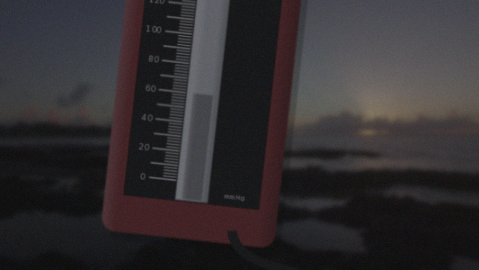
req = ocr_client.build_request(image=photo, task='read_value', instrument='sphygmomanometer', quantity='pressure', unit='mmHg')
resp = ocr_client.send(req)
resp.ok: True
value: 60 mmHg
